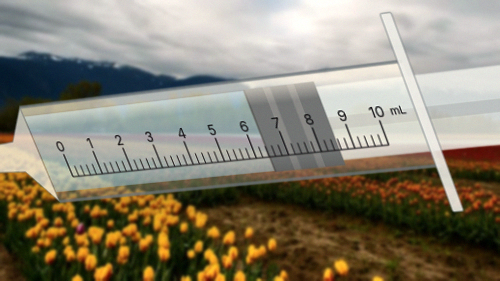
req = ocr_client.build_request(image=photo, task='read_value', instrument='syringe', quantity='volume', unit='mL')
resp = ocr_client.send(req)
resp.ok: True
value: 6.4 mL
